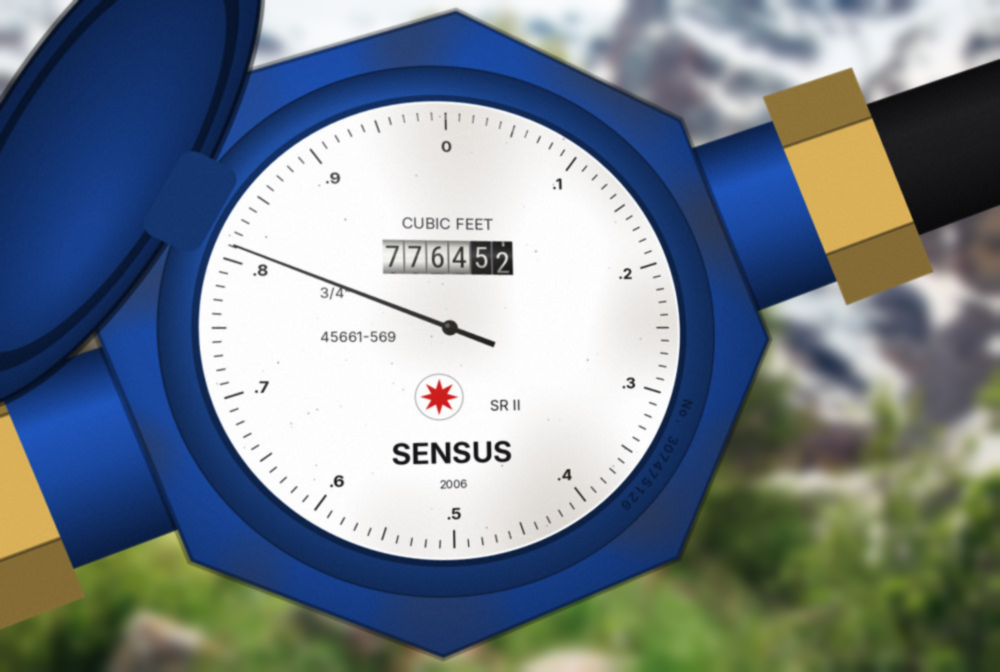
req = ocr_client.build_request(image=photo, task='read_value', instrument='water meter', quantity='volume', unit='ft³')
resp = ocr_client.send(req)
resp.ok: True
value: 776451.81 ft³
